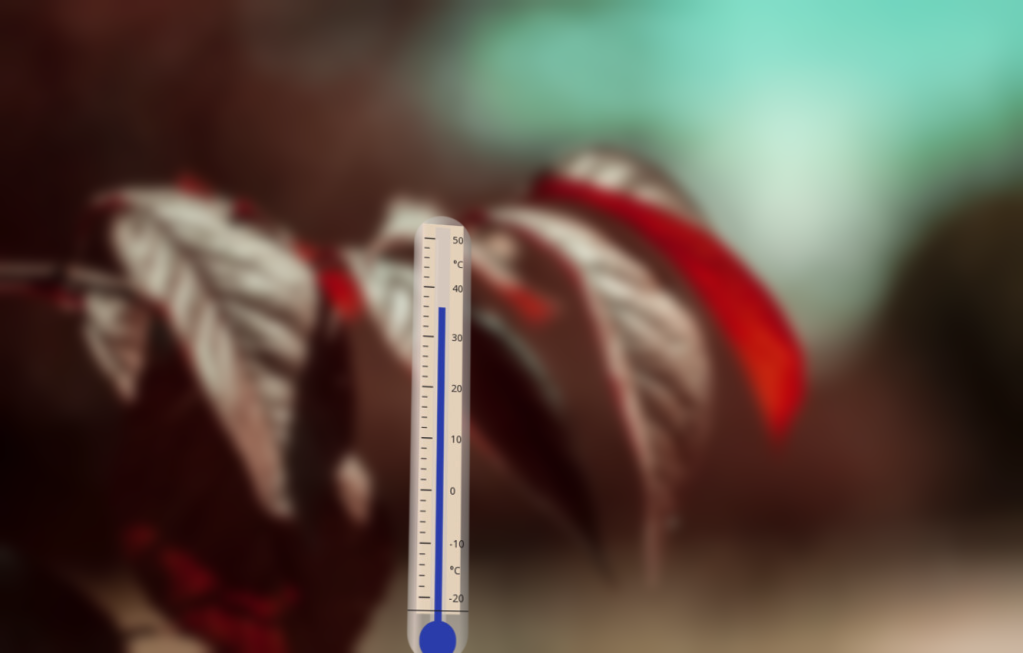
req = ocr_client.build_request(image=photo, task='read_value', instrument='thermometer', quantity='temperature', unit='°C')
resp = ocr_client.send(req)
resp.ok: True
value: 36 °C
